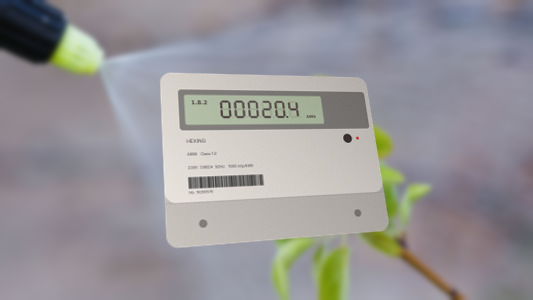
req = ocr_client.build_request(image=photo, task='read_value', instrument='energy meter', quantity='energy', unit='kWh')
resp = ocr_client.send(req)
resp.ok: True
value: 20.4 kWh
